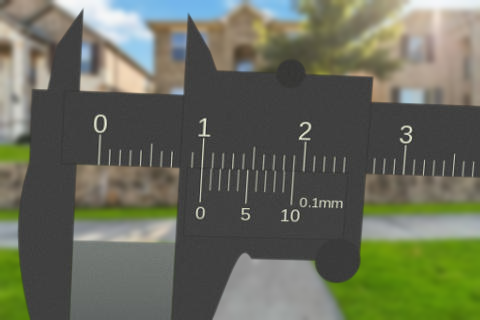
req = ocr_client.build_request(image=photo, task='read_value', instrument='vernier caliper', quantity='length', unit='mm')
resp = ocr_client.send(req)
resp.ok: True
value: 10.0 mm
